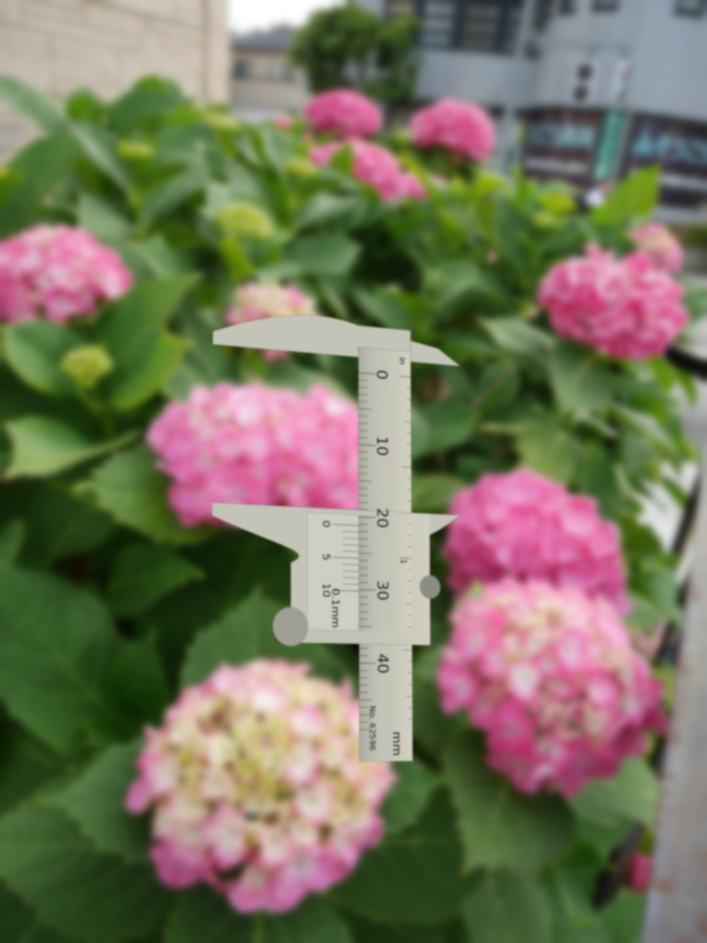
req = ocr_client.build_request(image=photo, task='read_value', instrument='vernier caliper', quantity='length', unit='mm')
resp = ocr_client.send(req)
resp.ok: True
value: 21.2 mm
